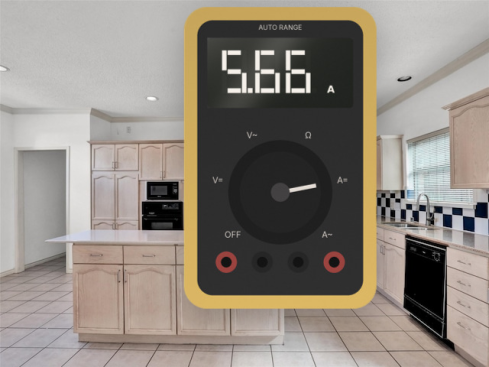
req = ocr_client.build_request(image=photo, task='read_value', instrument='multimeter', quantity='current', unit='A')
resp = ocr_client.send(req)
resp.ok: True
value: 5.66 A
